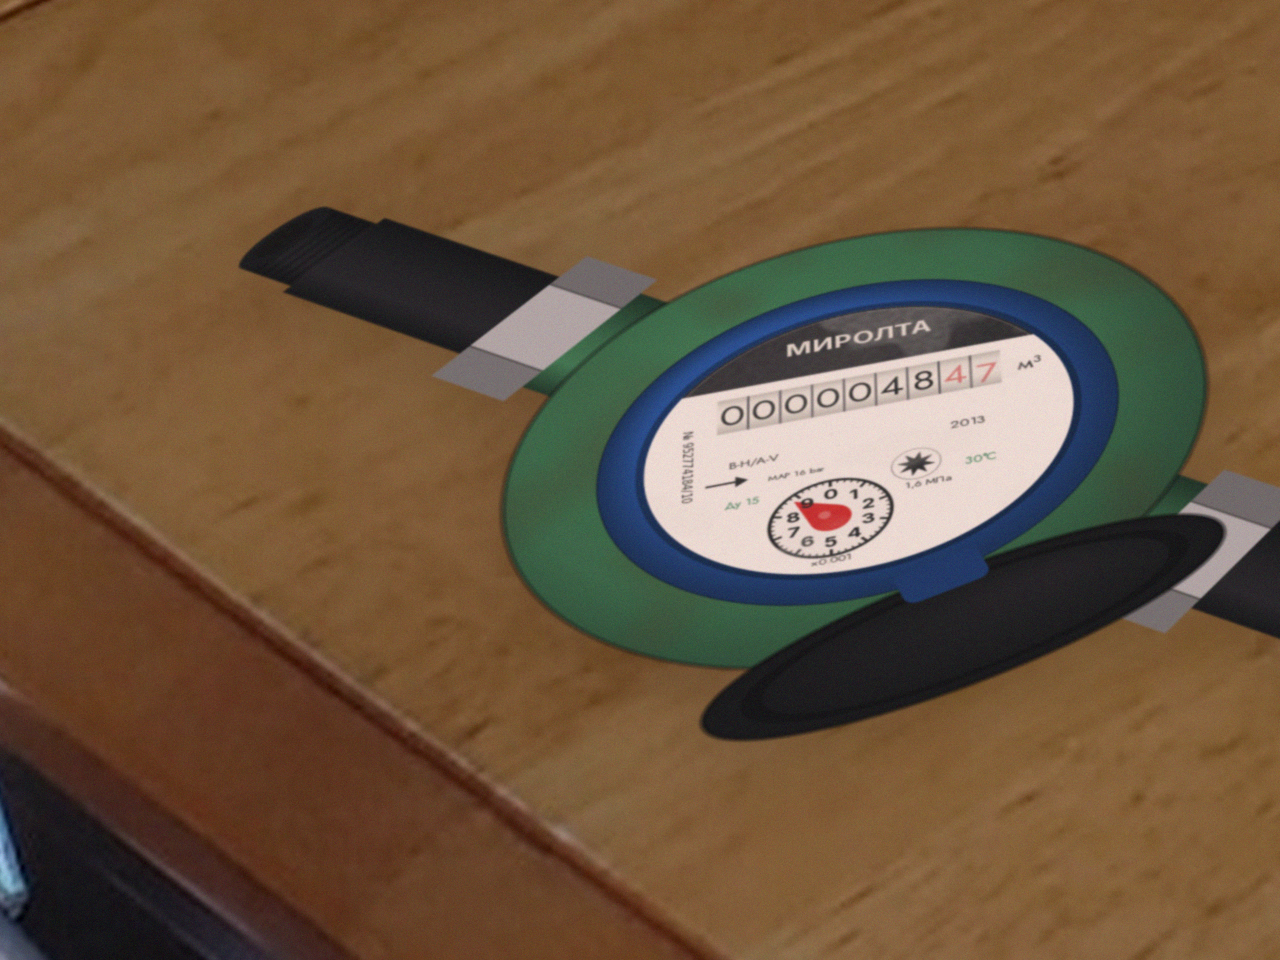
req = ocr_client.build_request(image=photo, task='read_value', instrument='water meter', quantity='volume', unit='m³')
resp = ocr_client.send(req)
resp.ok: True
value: 48.468 m³
